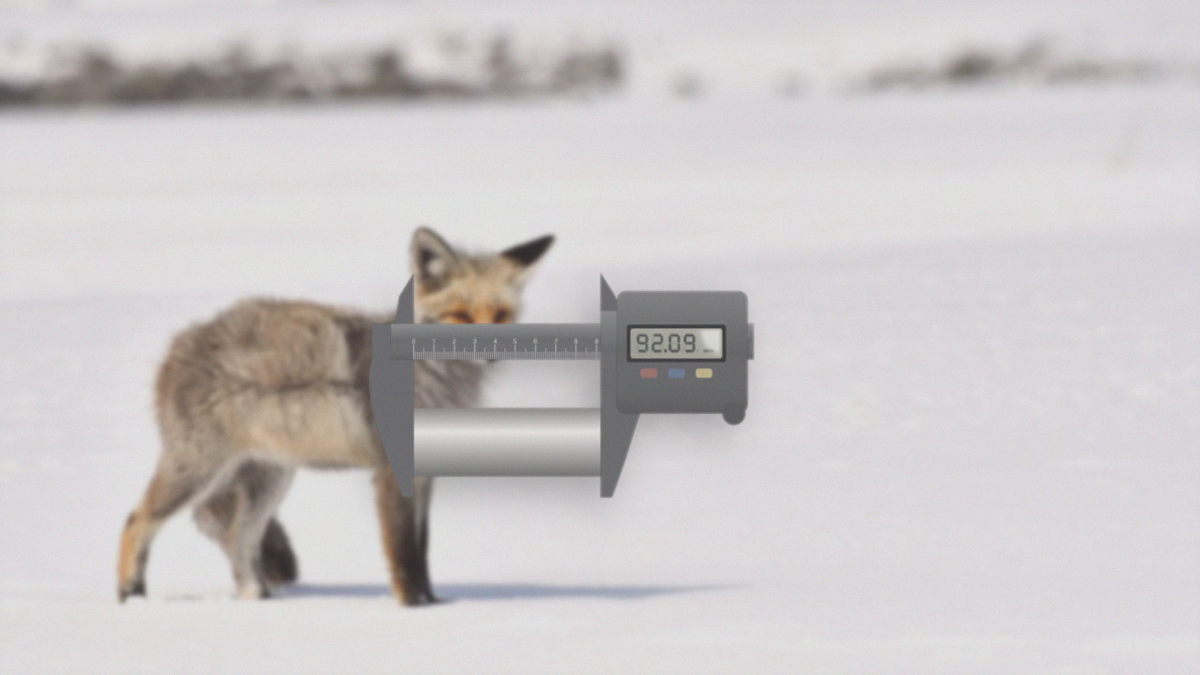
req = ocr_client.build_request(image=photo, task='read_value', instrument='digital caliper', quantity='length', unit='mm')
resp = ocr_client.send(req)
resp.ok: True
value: 92.09 mm
